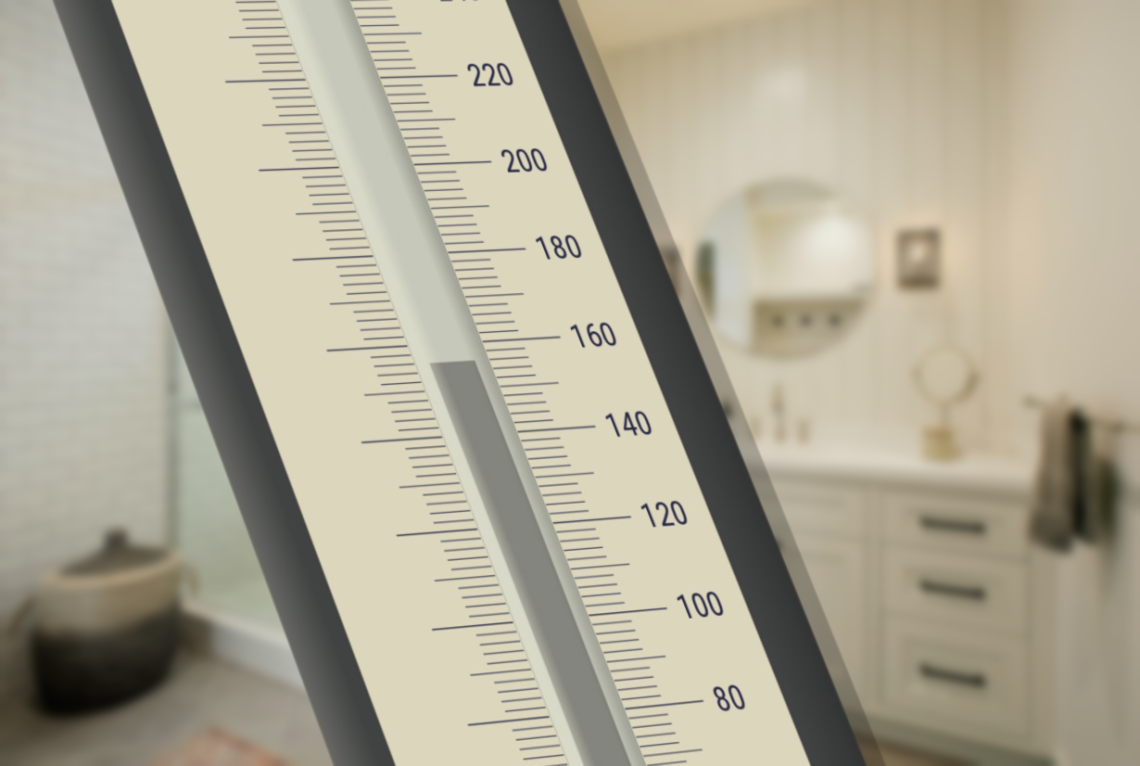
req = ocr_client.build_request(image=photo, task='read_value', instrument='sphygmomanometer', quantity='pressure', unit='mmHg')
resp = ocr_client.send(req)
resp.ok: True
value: 156 mmHg
